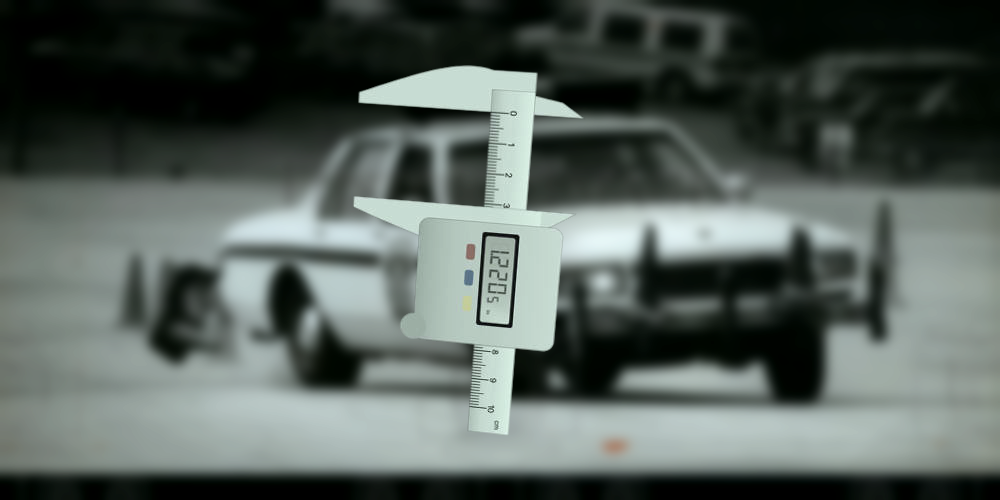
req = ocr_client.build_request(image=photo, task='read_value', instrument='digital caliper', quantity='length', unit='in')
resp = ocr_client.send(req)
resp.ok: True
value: 1.2205 in
